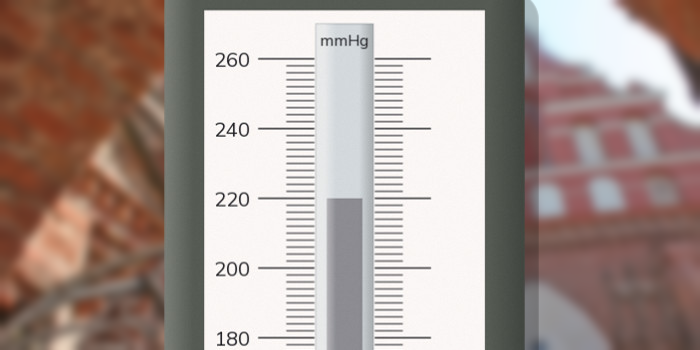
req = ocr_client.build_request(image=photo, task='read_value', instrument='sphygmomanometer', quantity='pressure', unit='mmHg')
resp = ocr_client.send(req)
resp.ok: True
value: 220 mmHg
